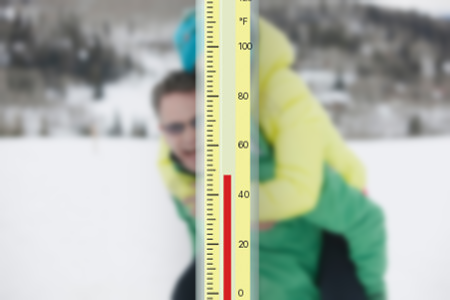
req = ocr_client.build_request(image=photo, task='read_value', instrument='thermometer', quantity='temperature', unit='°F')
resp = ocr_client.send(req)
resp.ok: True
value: 48 °F
